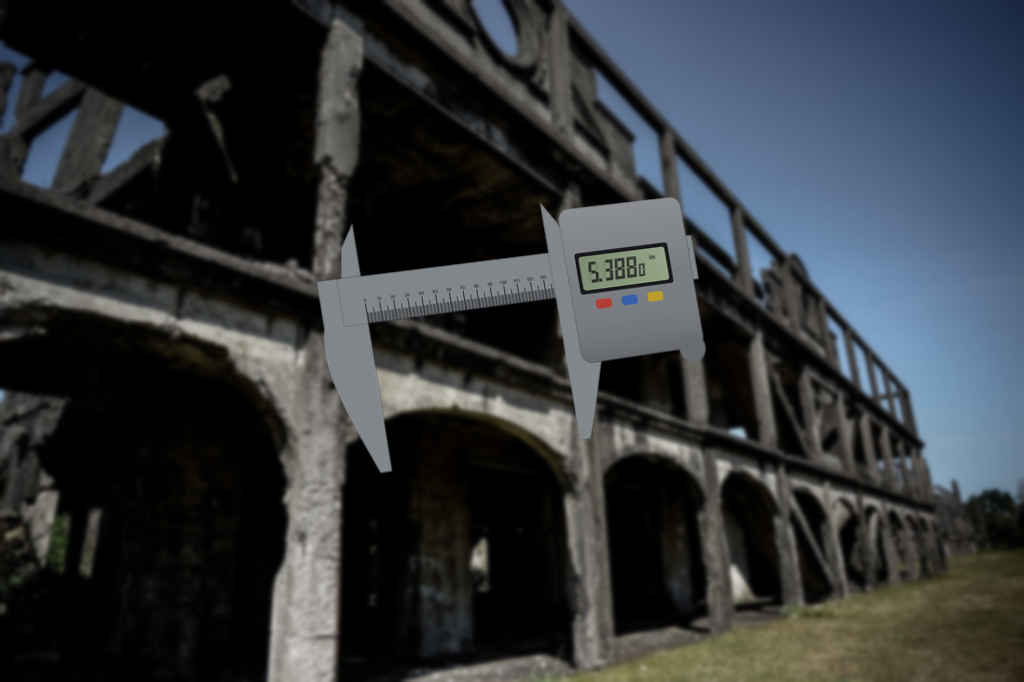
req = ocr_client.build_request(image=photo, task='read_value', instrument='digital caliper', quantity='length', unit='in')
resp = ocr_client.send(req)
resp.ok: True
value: 5.3880 in
